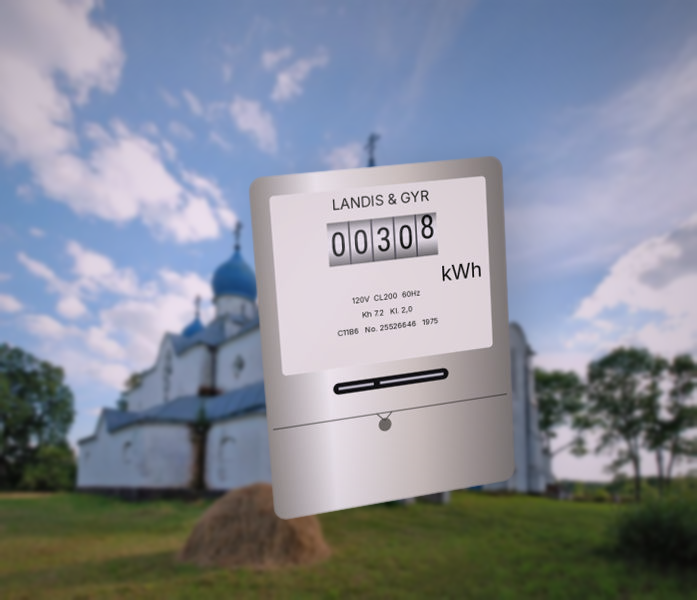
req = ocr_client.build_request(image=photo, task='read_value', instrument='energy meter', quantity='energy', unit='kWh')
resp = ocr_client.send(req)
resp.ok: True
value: 308 kWh
